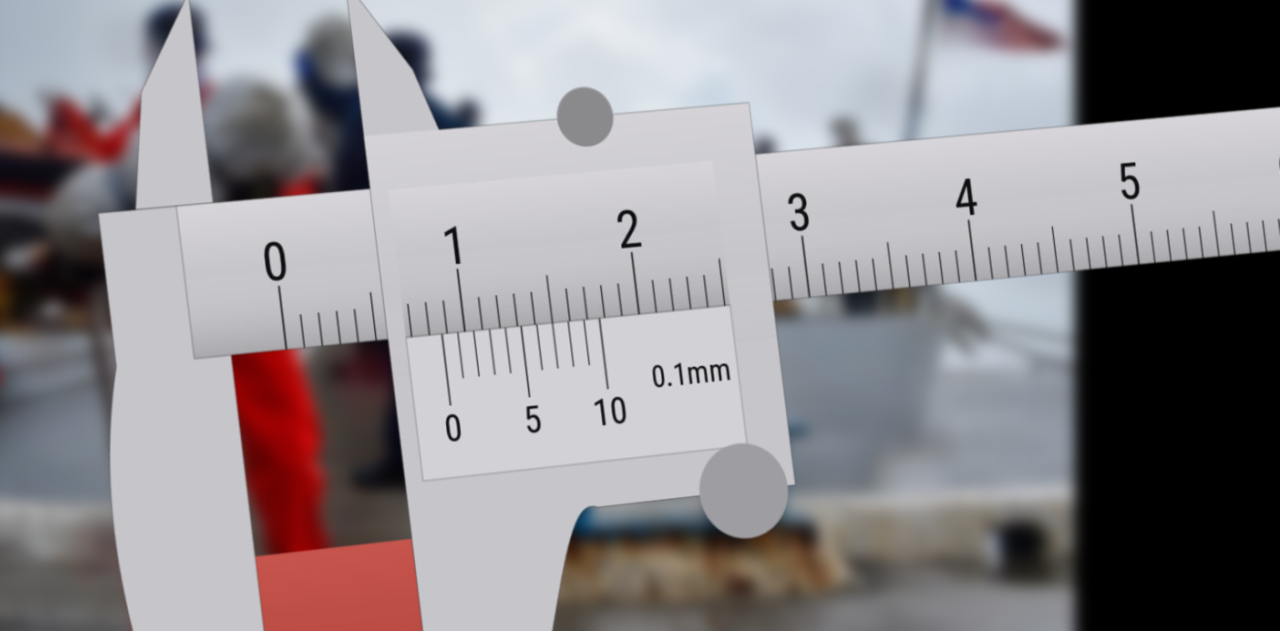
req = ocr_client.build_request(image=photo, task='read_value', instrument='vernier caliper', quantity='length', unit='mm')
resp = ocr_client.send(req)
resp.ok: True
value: 8.7 mm
